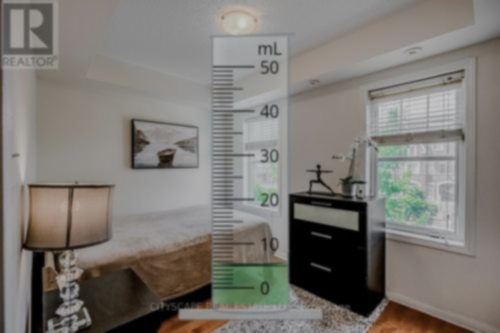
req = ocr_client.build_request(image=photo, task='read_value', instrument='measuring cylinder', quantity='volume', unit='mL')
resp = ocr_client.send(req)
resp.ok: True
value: 5 mL
